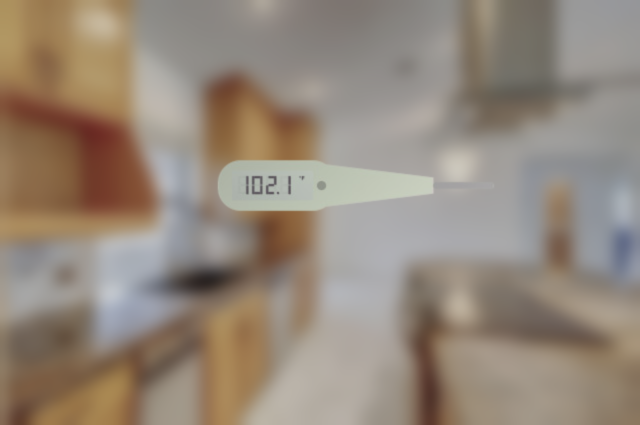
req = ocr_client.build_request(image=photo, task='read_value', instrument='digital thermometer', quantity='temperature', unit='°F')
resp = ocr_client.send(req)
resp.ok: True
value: 102.1 °F
